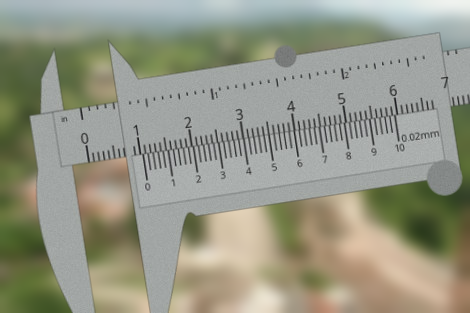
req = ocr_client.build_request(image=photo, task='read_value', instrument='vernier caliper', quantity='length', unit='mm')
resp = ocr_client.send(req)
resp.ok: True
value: 10.5 mm
